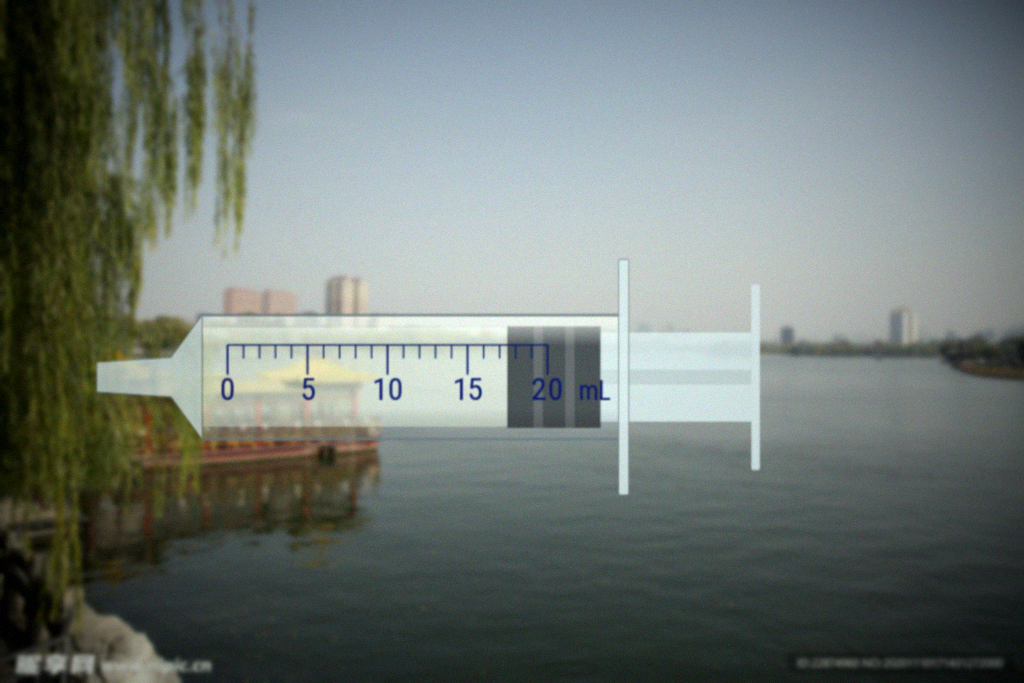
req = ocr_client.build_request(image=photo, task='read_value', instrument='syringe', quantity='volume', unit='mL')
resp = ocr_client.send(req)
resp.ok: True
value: 17.5 mL
